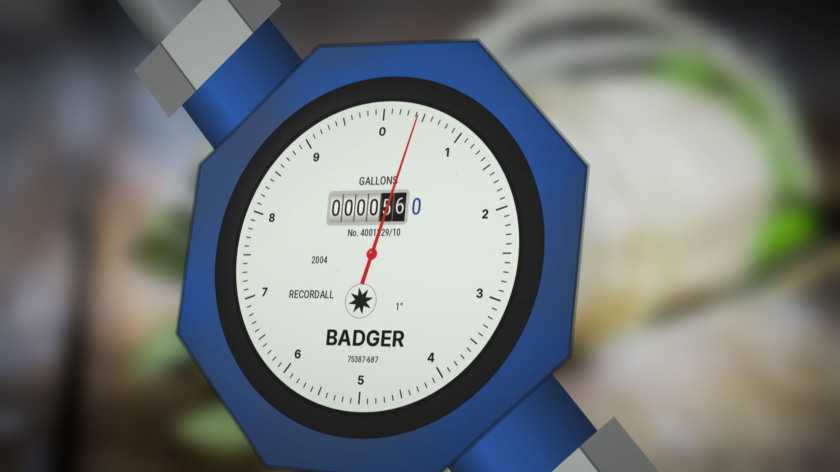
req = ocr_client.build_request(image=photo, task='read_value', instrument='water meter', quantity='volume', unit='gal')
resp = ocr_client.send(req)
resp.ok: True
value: 560.4 gal
